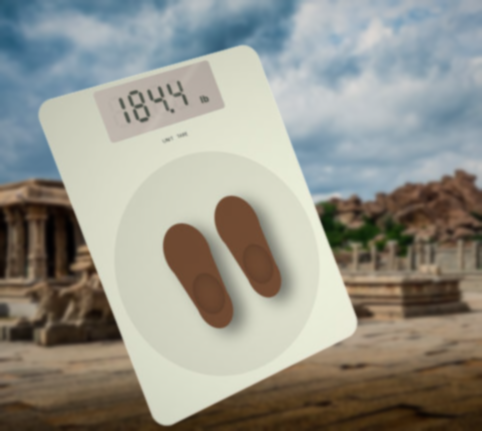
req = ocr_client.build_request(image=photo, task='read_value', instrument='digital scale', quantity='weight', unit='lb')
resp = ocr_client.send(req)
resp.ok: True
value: 184.4 lb
